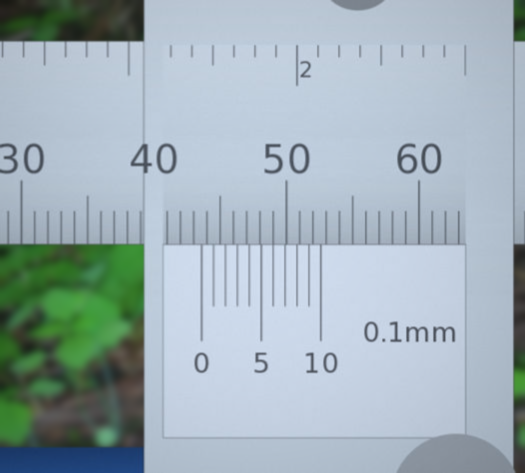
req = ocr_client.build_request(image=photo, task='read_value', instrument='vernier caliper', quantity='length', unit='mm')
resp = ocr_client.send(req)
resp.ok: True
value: 43.6 mm
